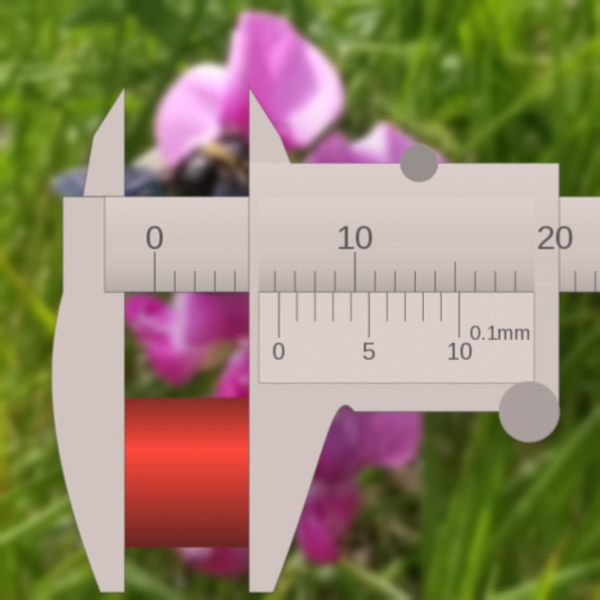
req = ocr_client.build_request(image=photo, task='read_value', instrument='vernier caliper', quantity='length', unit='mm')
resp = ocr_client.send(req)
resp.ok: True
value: 6.2 mm
